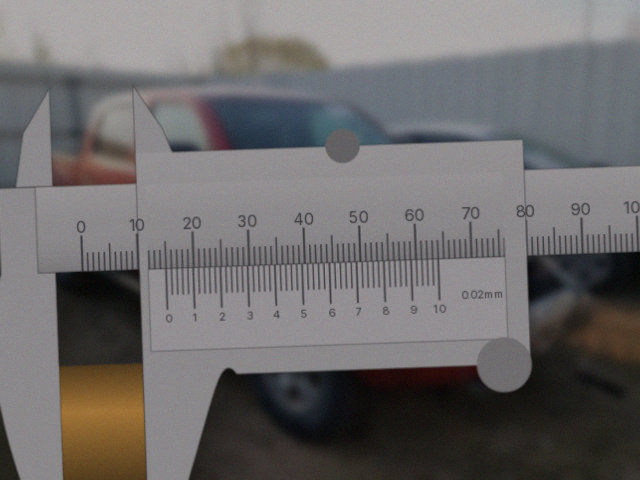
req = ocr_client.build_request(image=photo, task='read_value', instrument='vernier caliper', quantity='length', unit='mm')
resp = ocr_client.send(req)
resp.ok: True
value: 15.0 mm
